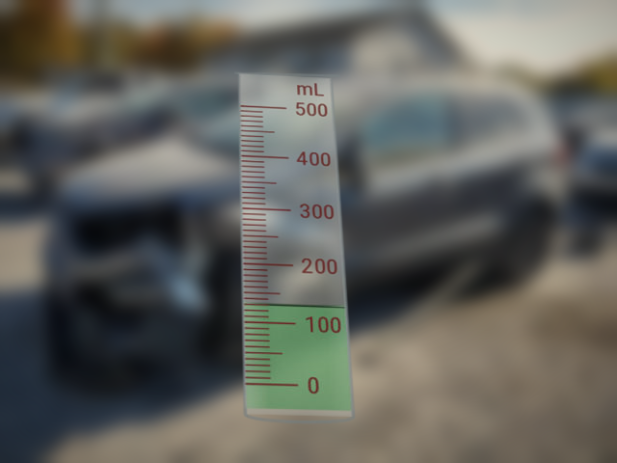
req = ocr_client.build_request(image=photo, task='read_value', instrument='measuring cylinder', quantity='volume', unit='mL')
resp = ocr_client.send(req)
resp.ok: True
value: 130 mL
